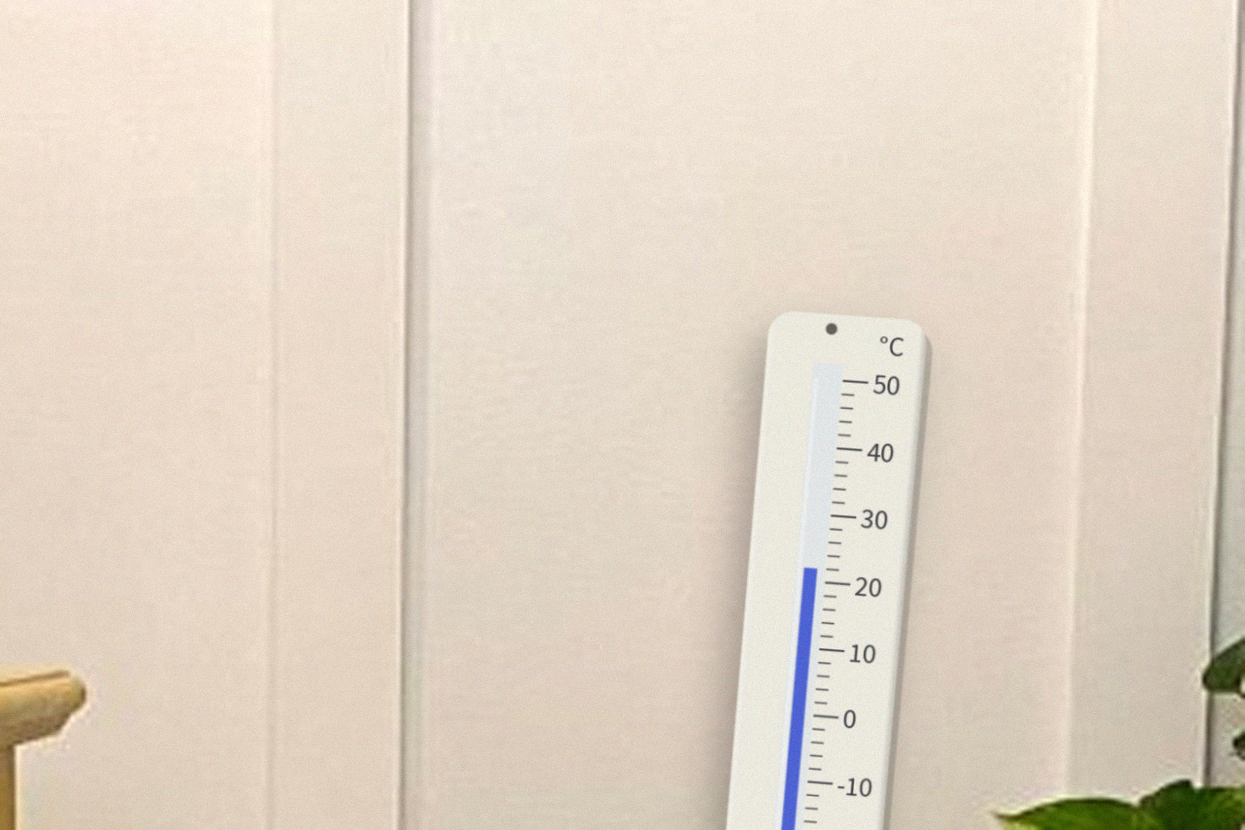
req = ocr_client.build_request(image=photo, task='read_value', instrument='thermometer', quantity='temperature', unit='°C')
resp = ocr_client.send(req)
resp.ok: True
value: 22 °C
